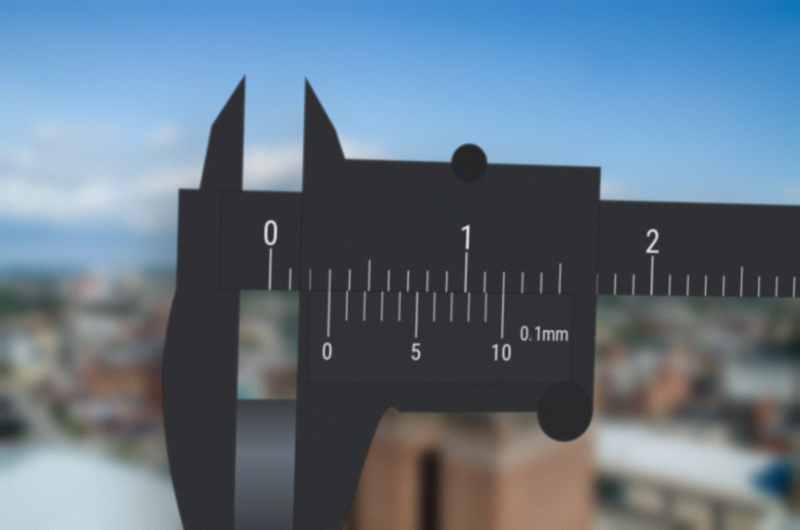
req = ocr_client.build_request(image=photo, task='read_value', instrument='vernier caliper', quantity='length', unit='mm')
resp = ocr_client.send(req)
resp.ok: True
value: 3.0 mm
